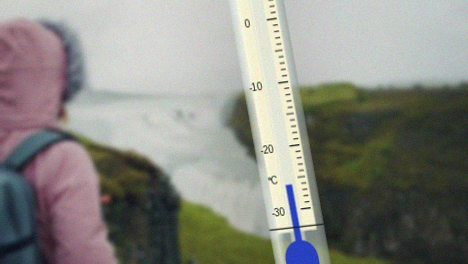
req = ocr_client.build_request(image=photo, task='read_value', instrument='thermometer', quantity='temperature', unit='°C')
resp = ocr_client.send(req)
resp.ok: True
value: -26 °C
